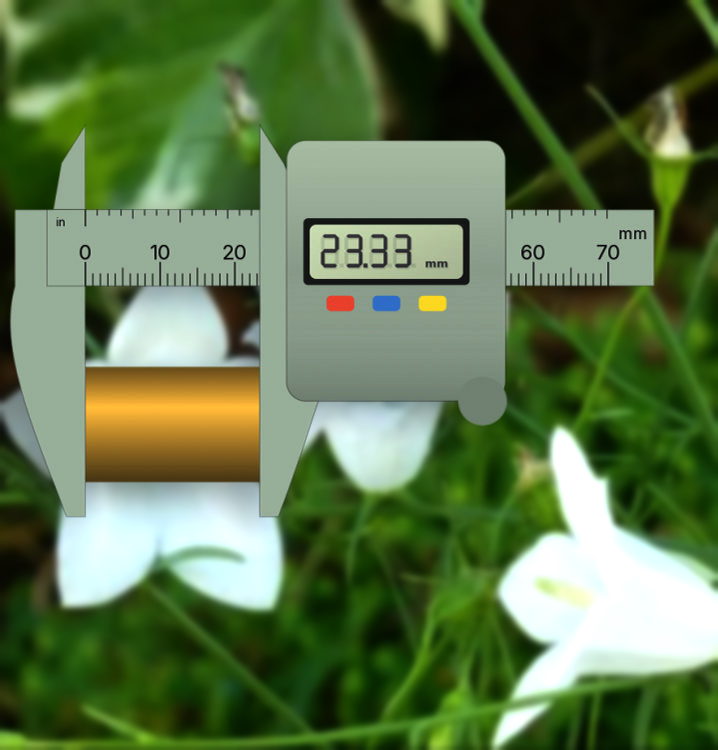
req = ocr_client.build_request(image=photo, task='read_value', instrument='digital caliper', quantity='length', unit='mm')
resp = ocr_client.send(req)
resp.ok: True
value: 23.33 mm
